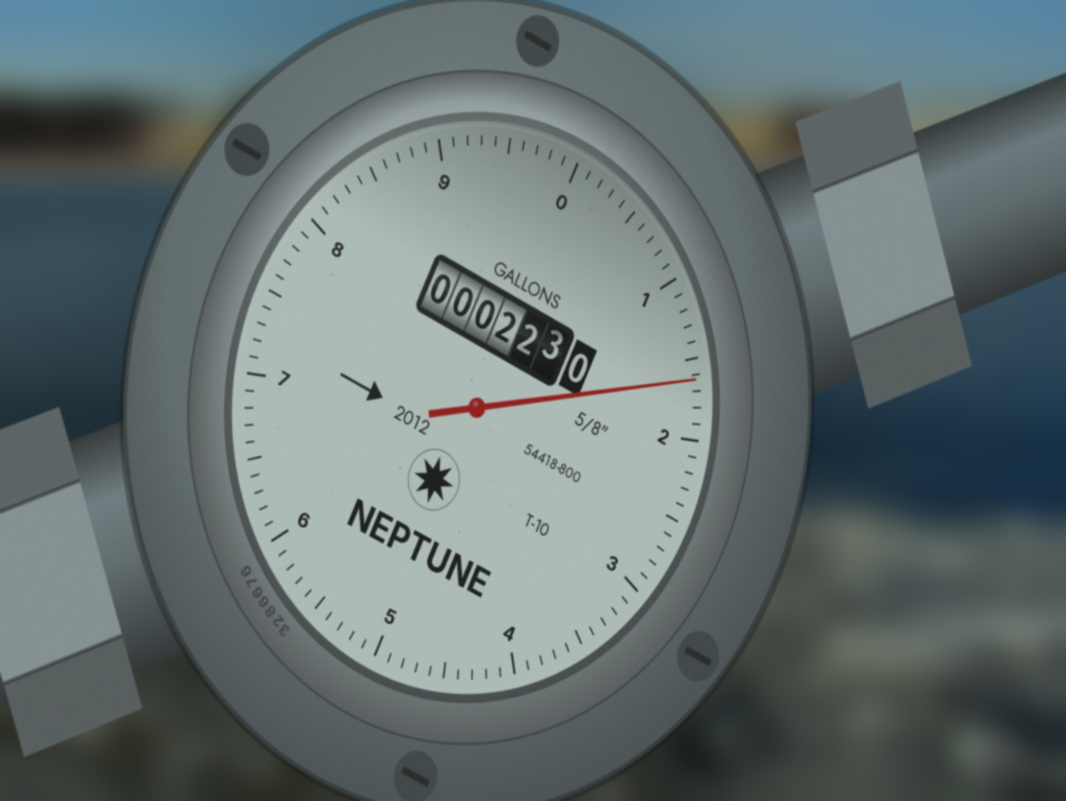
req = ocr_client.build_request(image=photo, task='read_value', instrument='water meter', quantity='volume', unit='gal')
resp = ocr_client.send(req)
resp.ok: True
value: 2231.6 gal
